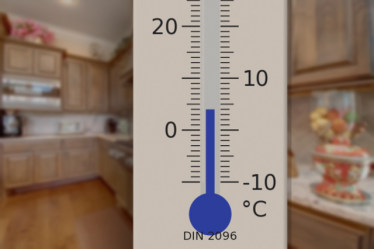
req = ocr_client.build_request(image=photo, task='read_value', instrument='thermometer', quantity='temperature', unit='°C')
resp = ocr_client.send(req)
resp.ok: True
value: 4 °C
